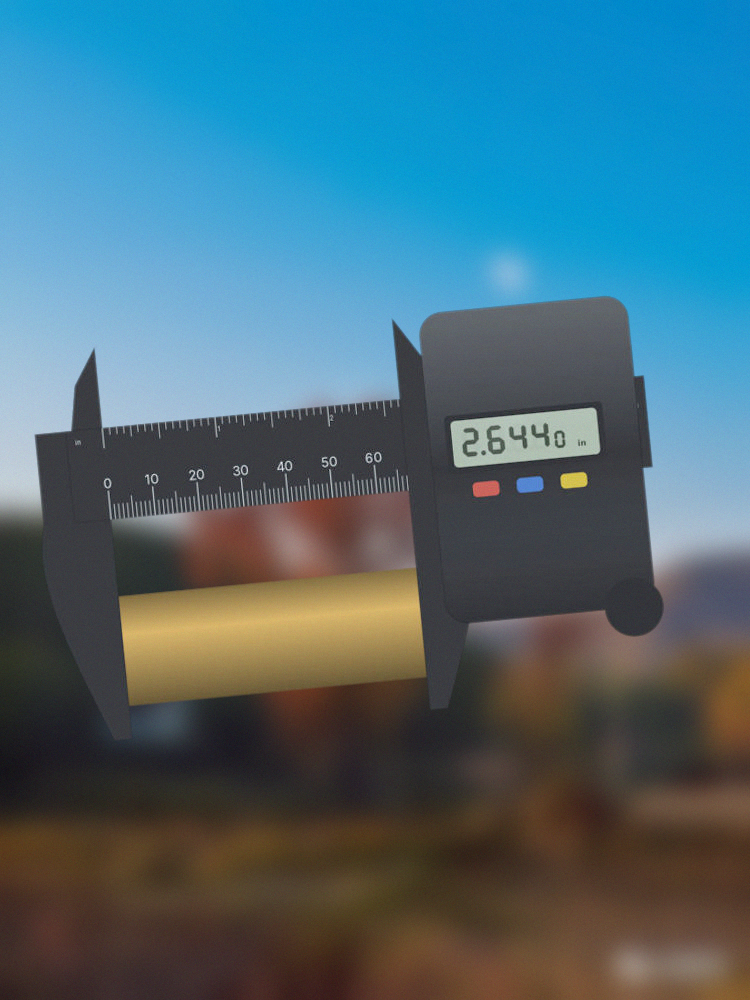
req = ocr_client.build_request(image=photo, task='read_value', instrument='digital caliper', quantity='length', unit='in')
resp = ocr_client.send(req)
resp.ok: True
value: 2.6440 in
